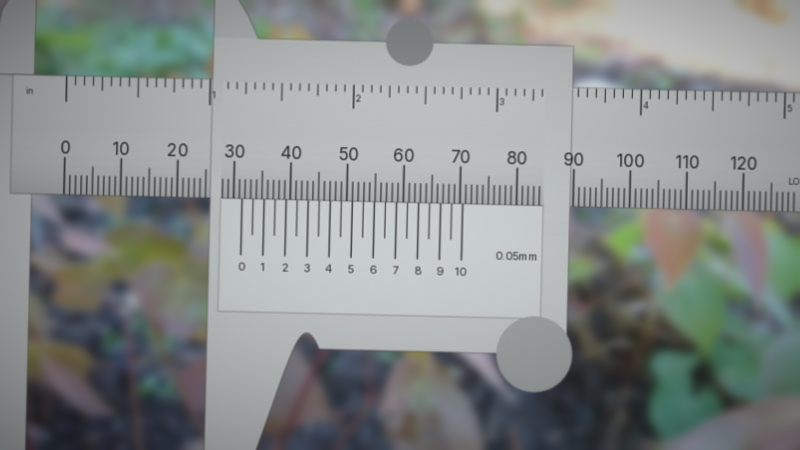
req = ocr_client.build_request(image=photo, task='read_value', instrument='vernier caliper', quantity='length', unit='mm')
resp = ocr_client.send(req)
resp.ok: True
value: 31.5 mm
